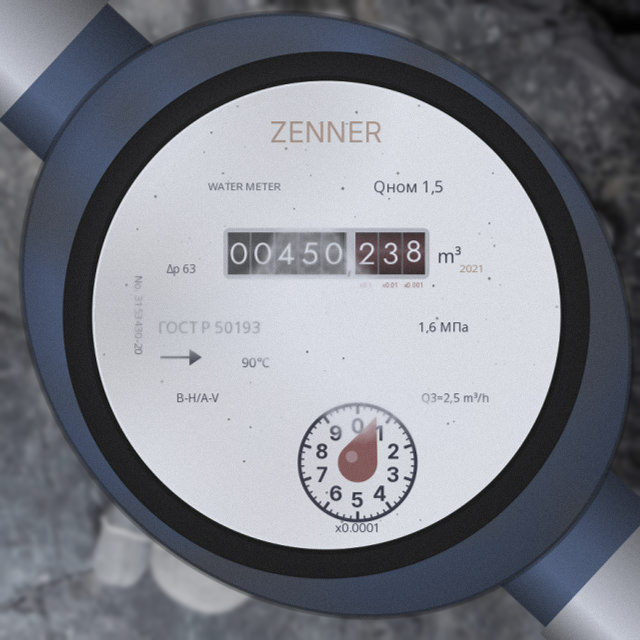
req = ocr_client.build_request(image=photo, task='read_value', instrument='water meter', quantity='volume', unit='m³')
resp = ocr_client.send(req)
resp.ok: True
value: 450.2380 m³
